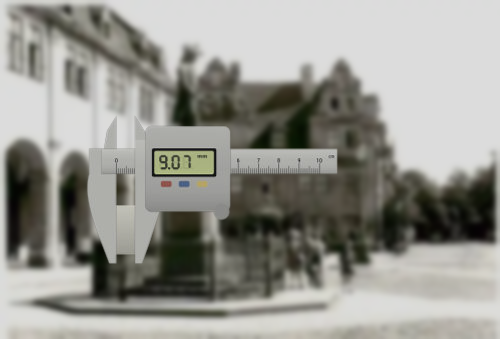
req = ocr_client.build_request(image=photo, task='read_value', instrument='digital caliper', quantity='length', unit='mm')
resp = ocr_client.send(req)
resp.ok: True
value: 9.07 mm
